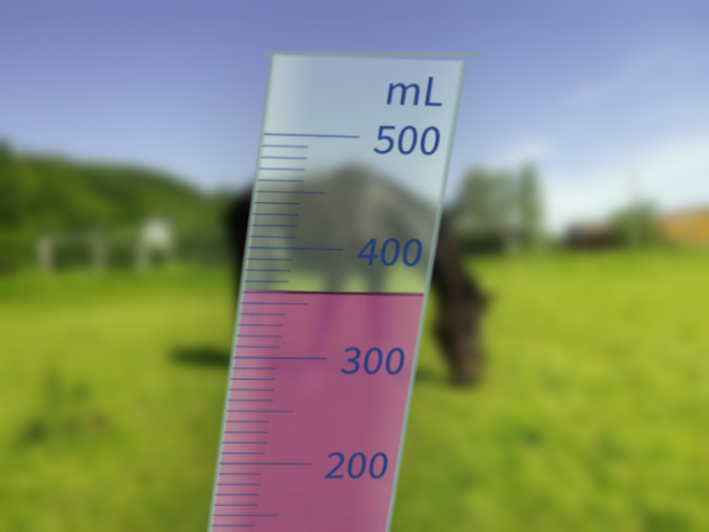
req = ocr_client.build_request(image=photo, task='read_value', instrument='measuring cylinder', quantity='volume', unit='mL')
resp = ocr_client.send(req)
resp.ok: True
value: 360 mL
